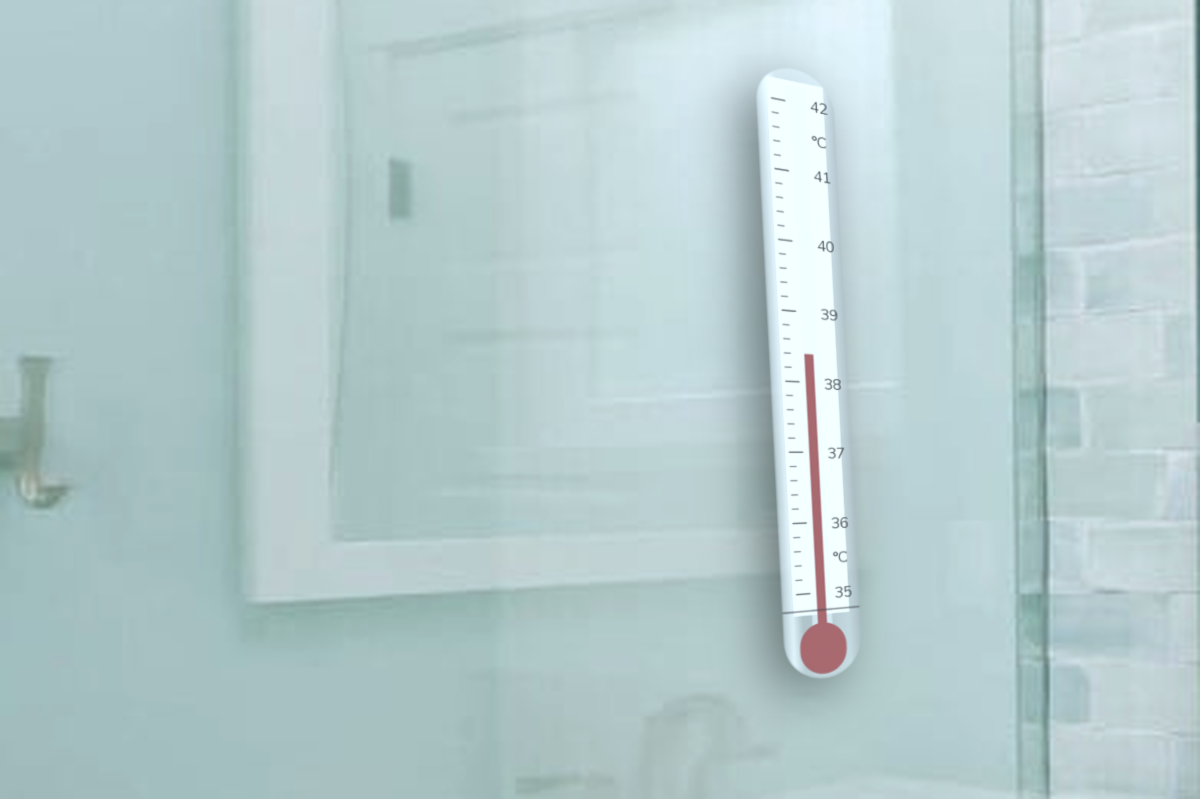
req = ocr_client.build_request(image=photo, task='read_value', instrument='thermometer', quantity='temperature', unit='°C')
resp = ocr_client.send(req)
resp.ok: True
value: 38.4 °C
